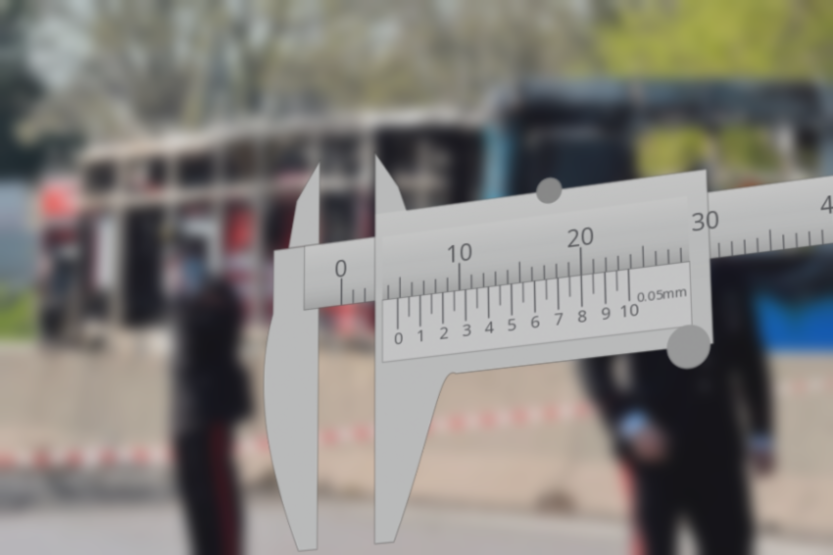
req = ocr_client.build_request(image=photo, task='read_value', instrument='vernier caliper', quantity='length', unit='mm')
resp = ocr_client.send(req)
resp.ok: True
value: 4.8 mm
